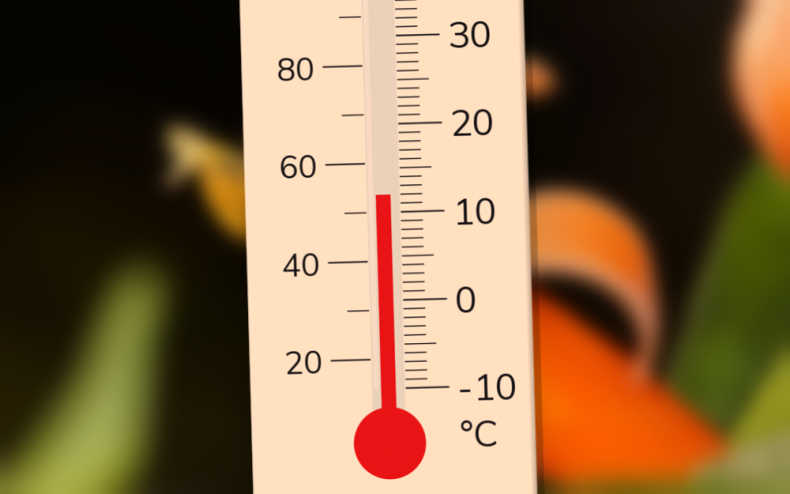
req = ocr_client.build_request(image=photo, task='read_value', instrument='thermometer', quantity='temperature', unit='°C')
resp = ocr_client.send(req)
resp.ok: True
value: 12 °C
